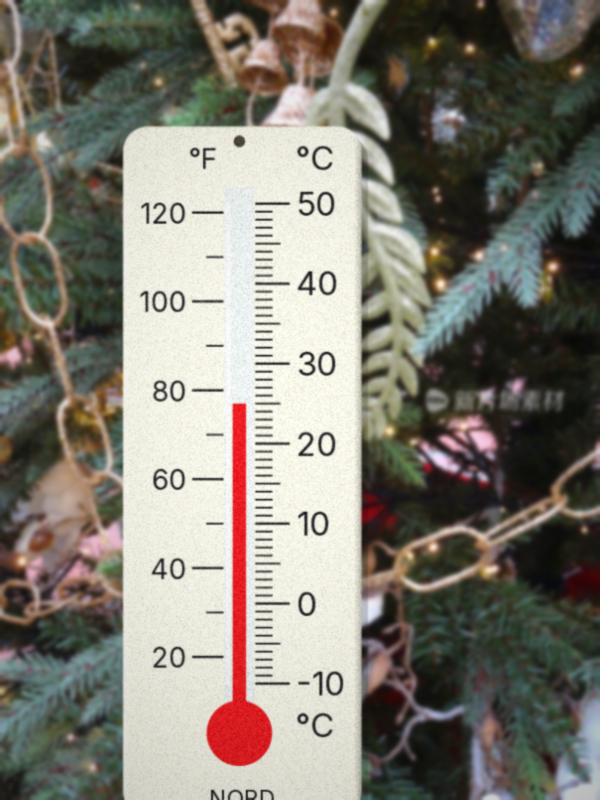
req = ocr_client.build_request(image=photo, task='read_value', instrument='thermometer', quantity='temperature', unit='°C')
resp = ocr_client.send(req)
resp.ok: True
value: 25 °C
